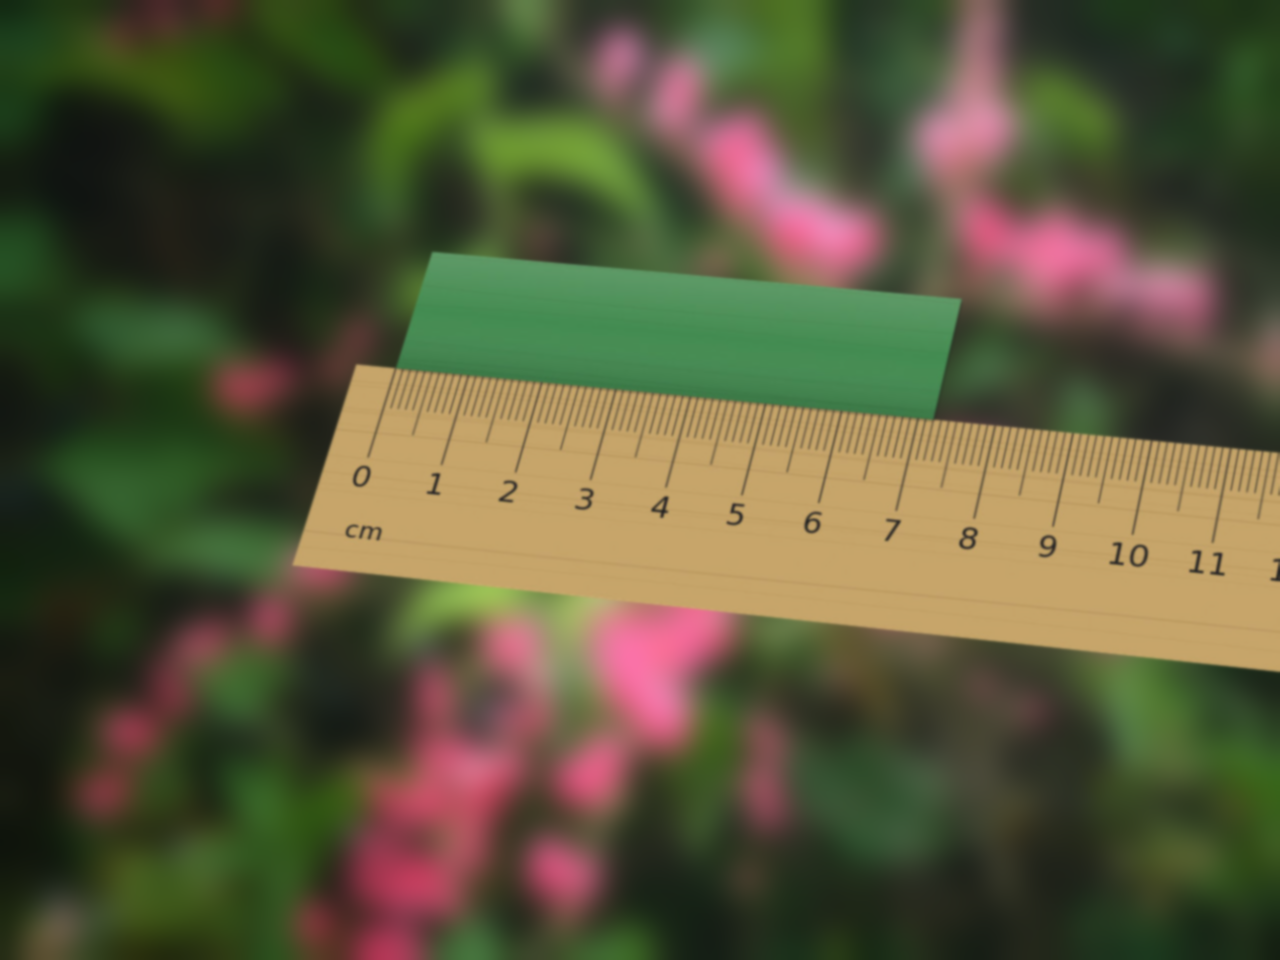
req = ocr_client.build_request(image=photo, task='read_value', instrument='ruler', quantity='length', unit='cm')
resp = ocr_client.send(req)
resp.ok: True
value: 7.2 cm
